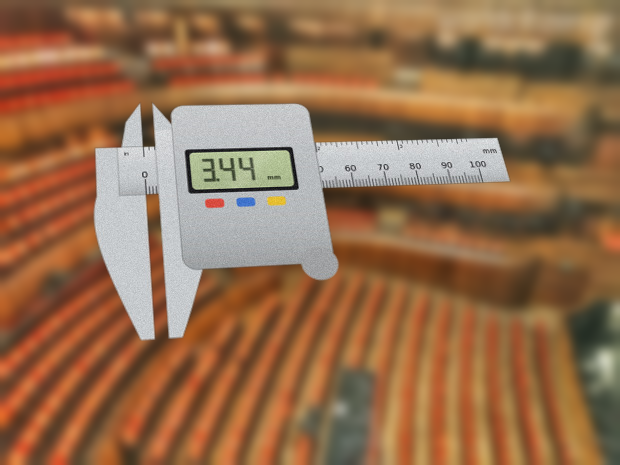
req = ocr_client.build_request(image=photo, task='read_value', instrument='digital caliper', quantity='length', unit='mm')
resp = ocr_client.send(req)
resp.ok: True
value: 3.44 mm
